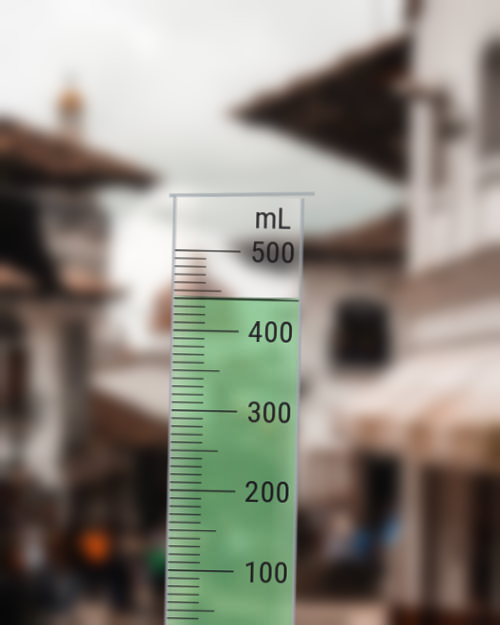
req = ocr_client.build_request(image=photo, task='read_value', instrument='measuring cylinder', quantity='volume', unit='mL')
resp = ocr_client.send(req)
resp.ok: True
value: 440 mL
